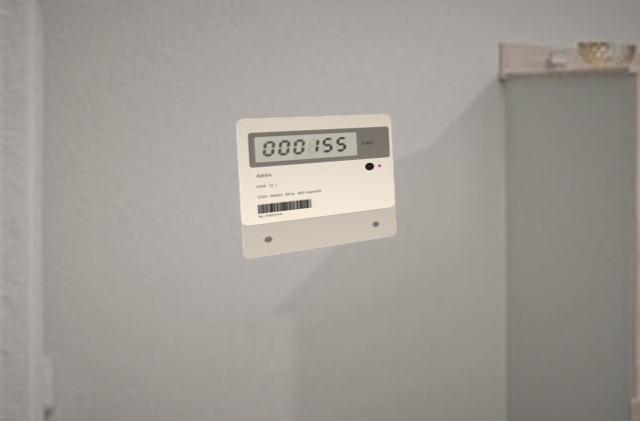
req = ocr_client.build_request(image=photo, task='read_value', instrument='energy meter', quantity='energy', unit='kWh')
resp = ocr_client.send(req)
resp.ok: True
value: 155 kWh
